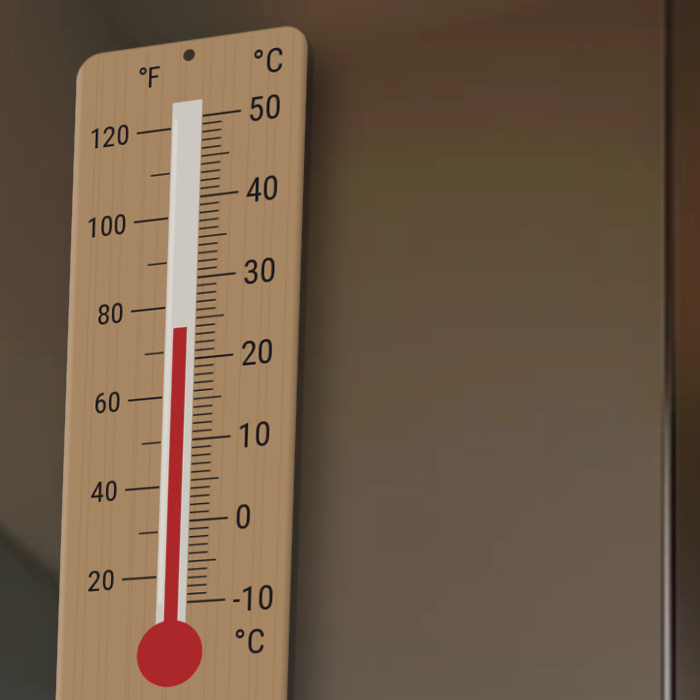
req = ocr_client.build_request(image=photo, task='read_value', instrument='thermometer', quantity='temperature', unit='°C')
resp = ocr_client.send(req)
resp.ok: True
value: 24 °C
